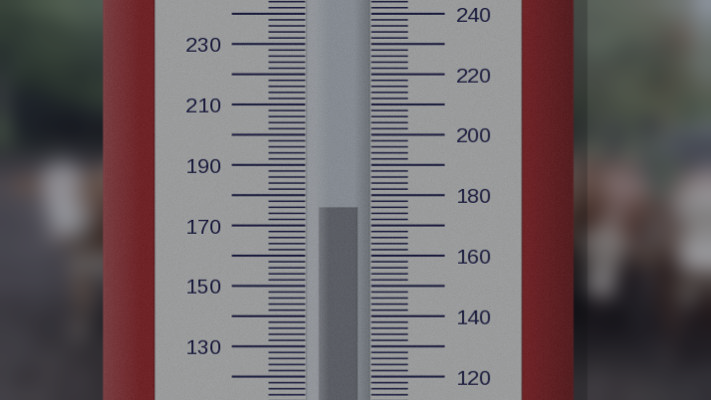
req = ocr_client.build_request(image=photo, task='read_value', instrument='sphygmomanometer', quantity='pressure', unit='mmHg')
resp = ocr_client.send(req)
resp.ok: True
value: 176 mmHg
